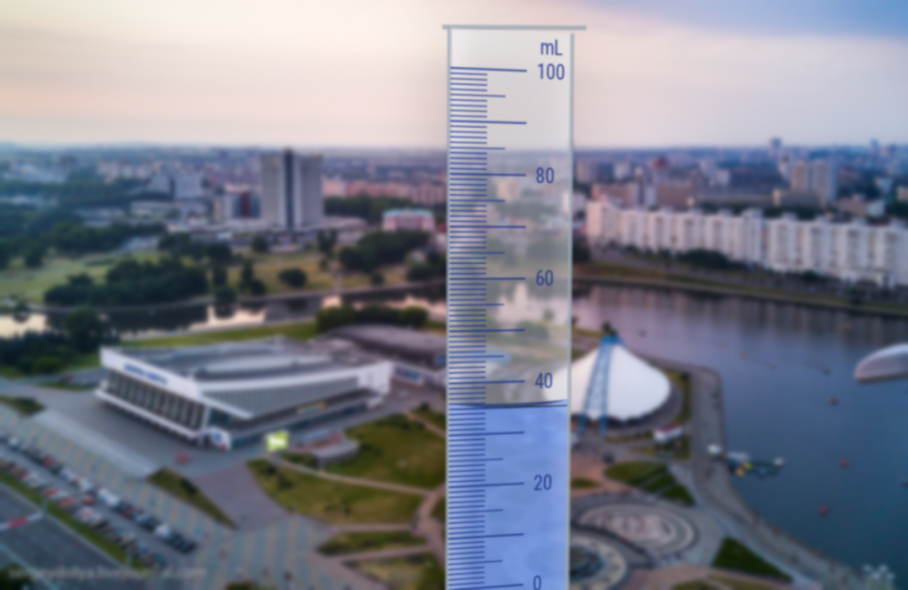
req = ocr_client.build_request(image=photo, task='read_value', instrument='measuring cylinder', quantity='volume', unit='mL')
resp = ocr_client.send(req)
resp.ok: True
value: 35 mL
